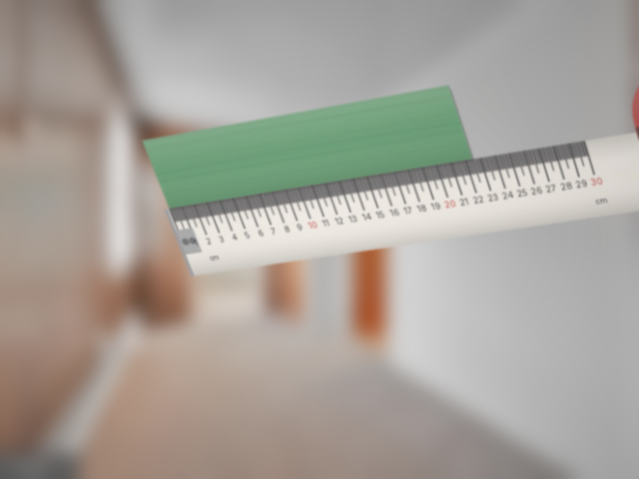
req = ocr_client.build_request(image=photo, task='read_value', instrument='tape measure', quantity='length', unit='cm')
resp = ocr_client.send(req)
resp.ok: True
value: 22.5 cm
